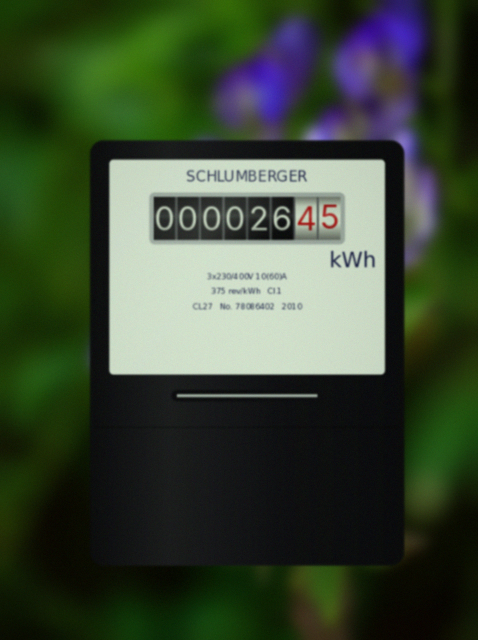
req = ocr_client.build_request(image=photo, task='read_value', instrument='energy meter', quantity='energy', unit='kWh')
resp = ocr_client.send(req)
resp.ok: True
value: 26.45 kWh
